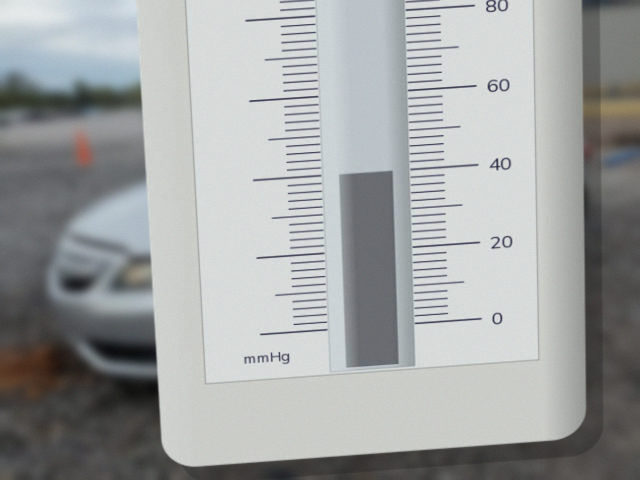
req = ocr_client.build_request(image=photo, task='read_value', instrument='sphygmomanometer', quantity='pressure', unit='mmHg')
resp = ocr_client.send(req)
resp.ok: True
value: 40 mmHg
